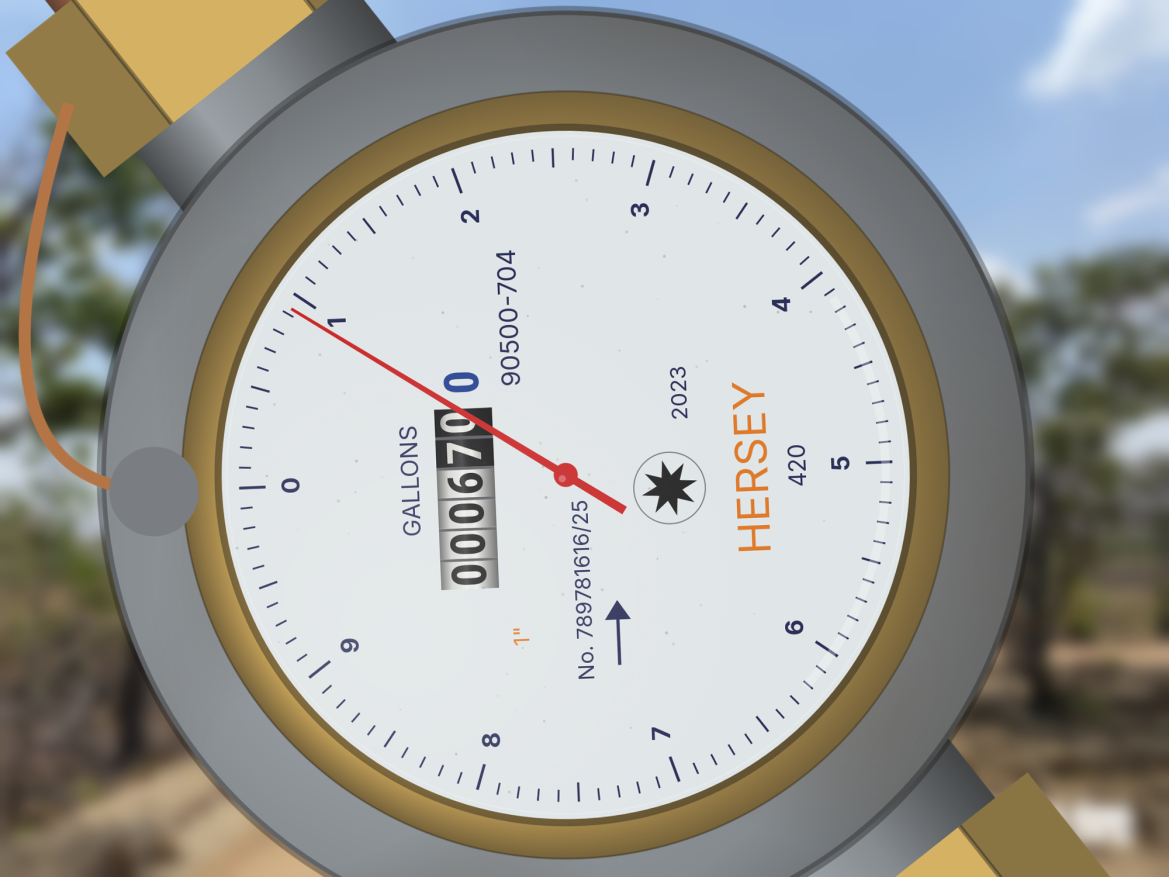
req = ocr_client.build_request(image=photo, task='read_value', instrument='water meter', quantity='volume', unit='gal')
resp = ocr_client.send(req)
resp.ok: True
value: 6700.9 gal
